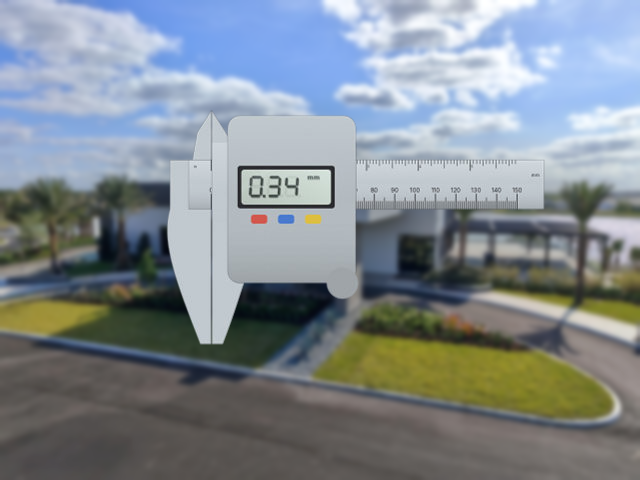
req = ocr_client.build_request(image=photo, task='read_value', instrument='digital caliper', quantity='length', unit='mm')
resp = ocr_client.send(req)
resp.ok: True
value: 0.34 mm
